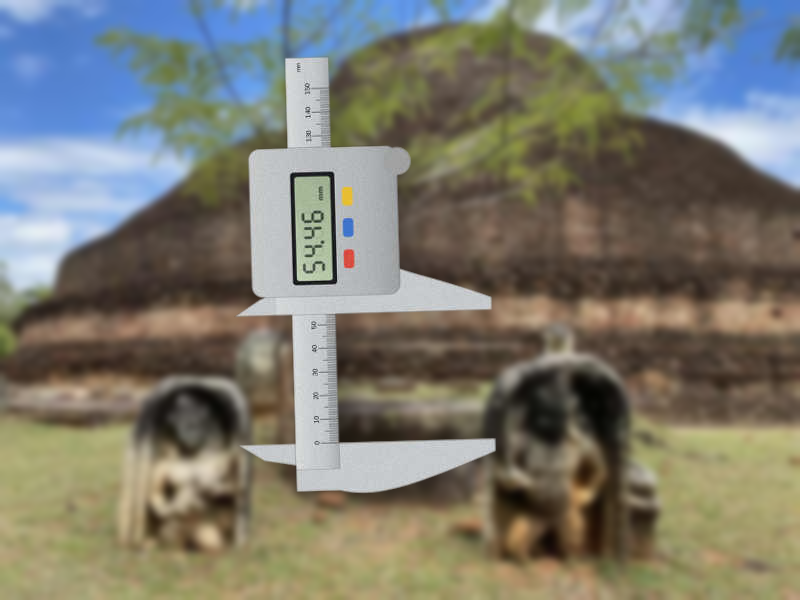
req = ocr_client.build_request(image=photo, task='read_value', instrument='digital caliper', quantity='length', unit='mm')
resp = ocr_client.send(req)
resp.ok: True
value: 54.46 mm
